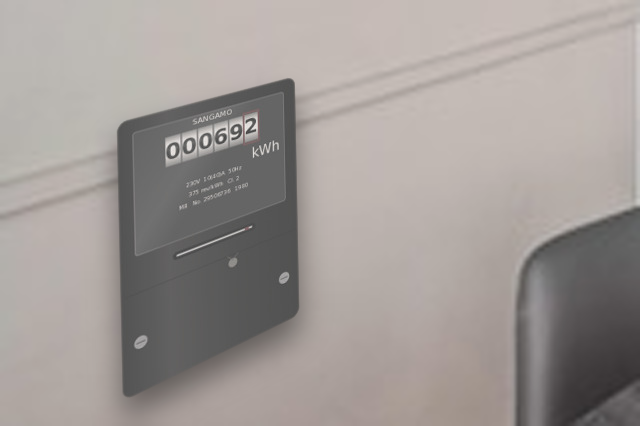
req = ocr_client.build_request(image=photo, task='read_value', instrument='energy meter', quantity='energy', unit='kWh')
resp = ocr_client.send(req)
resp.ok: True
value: 69.2 kWh
